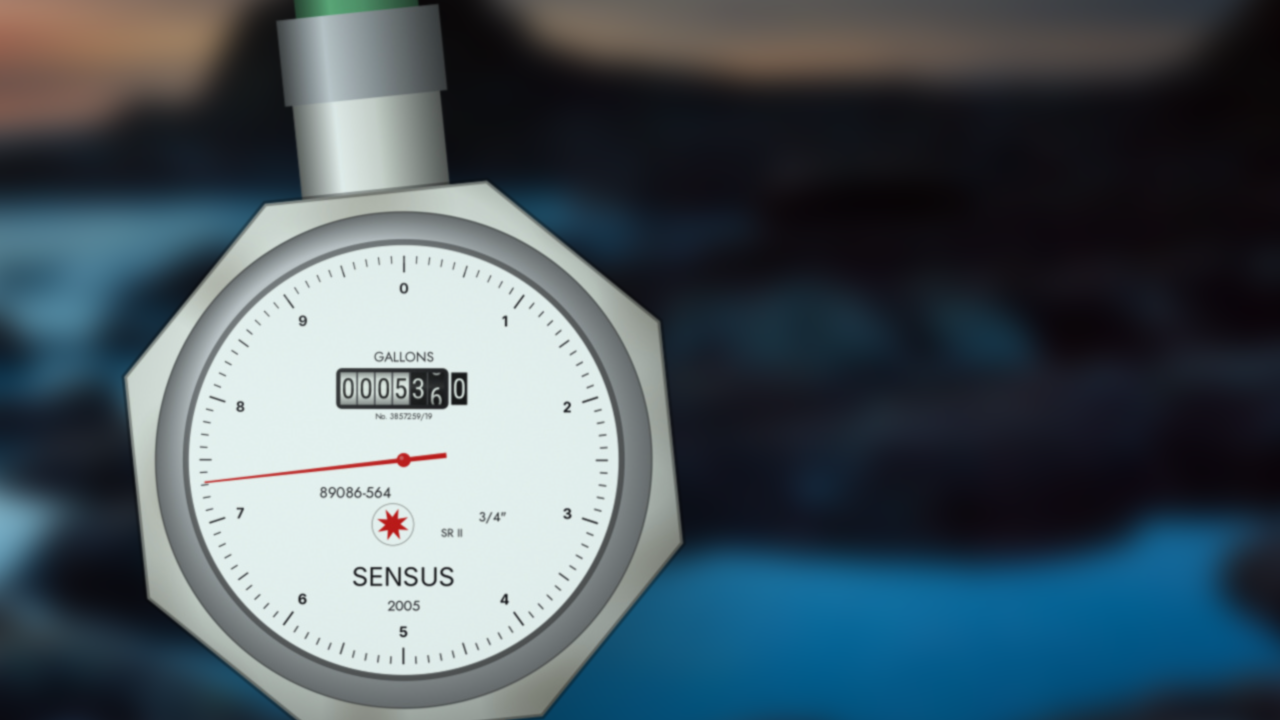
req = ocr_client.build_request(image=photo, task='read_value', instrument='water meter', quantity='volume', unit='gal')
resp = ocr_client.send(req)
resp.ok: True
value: 5357.3 gal
